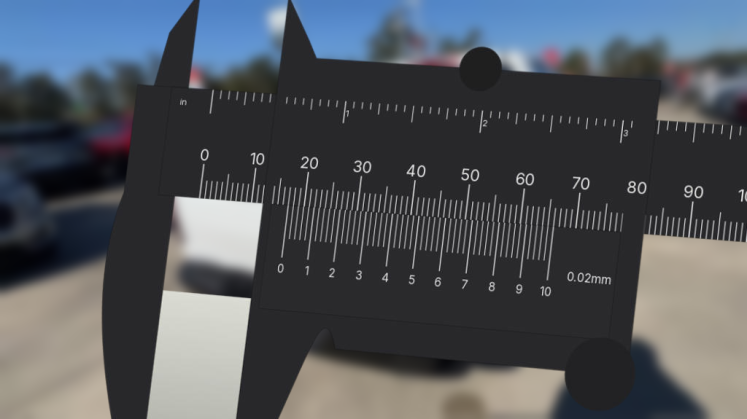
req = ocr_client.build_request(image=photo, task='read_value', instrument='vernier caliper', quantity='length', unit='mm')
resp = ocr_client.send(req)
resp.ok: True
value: 17.0 mm
